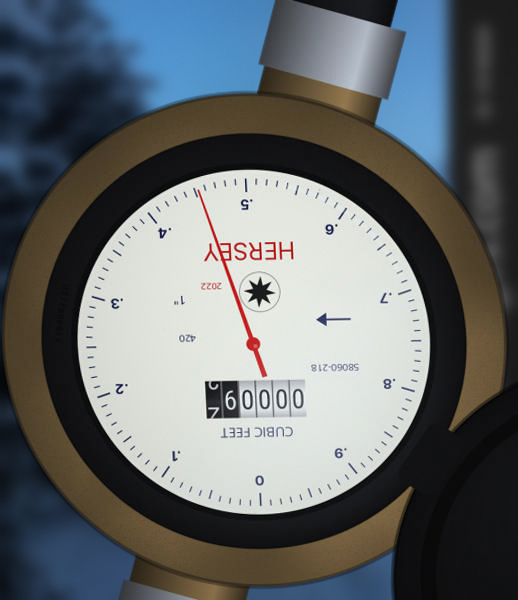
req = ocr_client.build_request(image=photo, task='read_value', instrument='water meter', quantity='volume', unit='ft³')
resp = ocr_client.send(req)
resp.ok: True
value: 92.45 ft³
